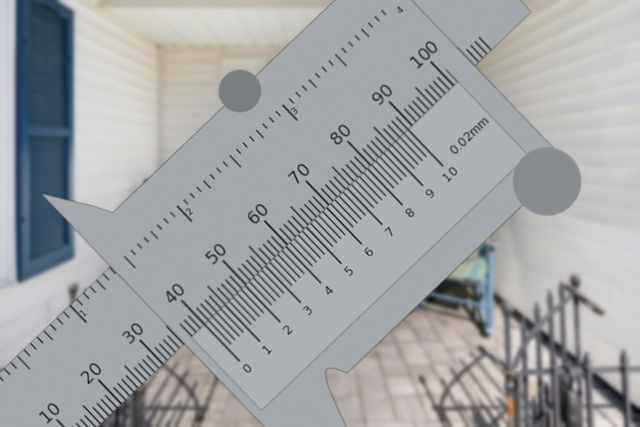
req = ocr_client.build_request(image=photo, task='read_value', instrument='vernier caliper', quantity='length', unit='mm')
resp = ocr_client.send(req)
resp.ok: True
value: 40.0 mm
